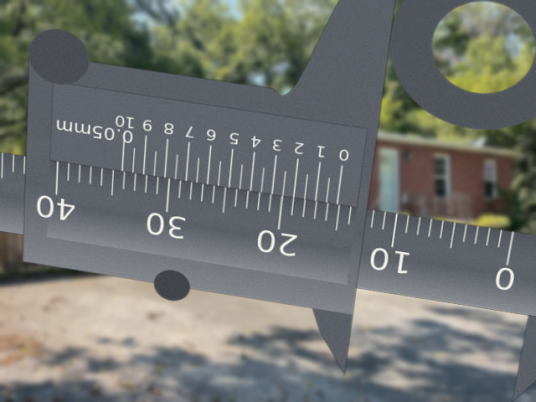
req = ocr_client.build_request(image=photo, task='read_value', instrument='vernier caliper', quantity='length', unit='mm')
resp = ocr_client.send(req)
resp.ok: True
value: 15.2 mm
